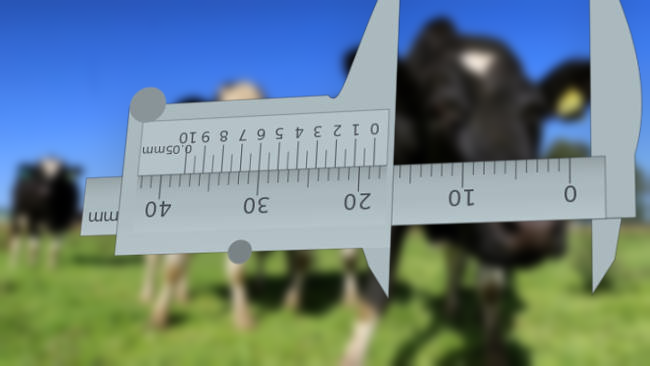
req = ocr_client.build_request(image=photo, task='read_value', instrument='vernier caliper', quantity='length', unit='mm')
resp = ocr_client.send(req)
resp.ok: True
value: 18.6 mm
